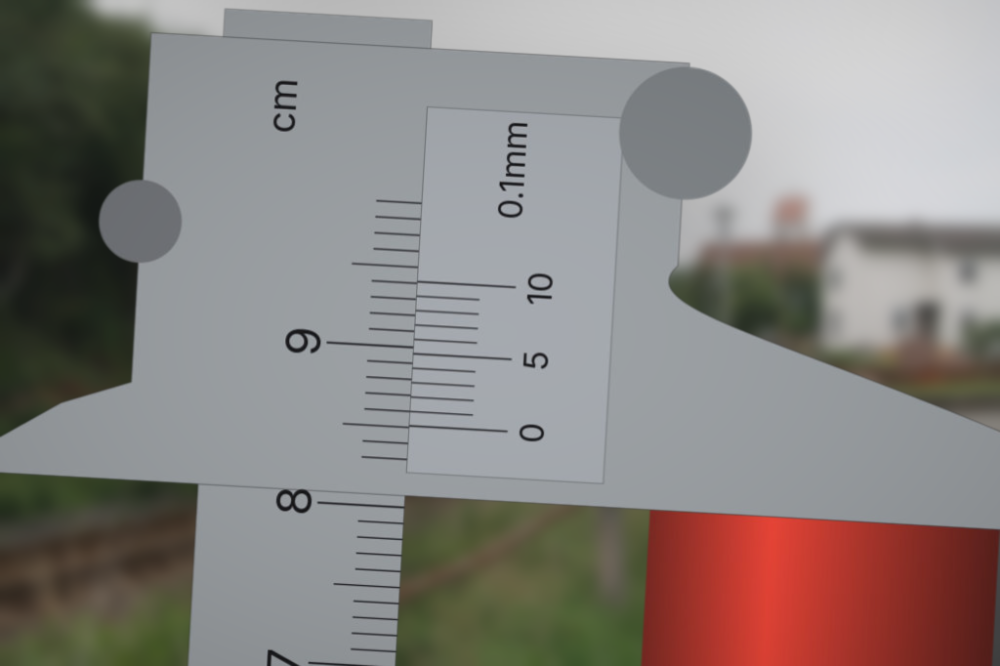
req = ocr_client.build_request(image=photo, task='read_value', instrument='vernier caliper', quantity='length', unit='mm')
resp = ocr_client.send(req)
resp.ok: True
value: 85.1 mm
